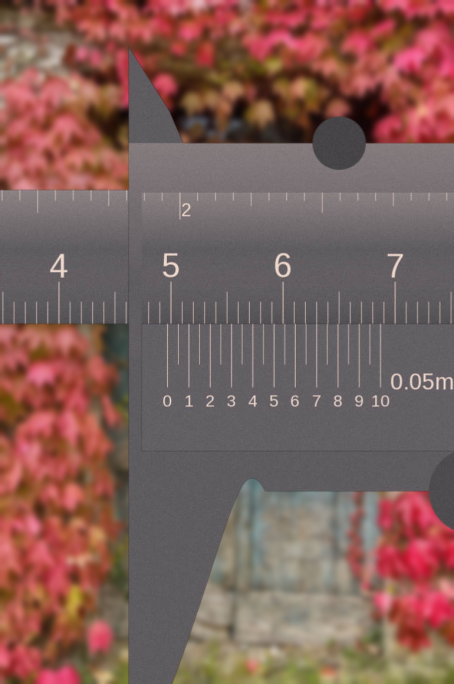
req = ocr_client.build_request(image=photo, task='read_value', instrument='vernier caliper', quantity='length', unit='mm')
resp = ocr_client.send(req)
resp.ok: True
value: 49.7 mm
